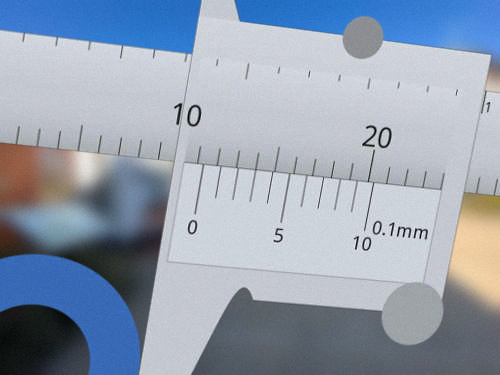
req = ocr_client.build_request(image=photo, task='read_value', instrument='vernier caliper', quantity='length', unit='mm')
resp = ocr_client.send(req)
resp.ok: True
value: 11.3 mm
